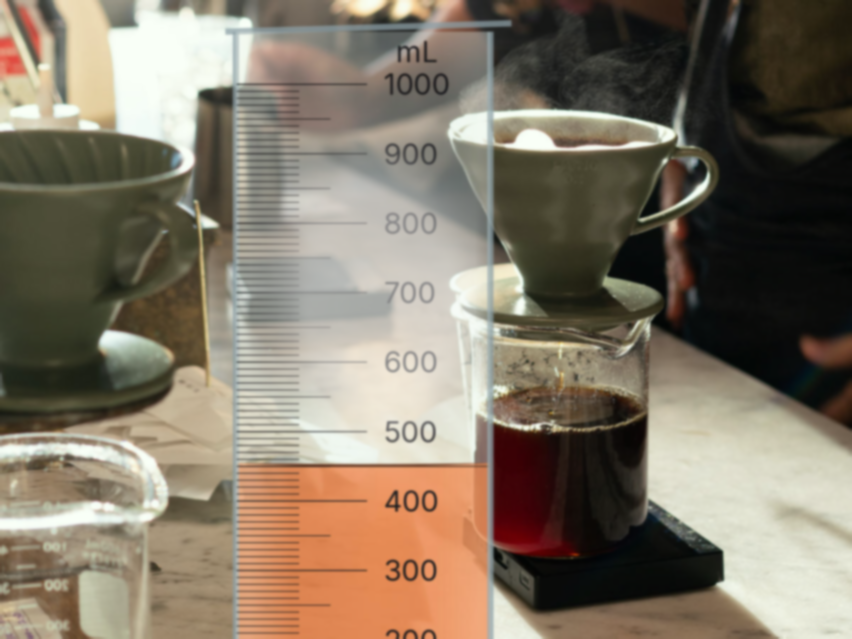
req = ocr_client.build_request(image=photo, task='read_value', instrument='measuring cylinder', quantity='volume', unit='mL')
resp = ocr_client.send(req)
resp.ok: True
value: 450 mL
